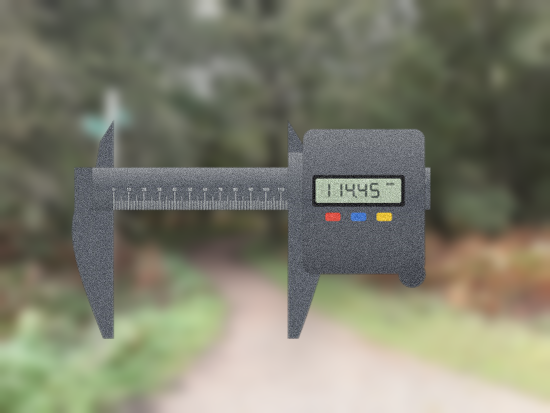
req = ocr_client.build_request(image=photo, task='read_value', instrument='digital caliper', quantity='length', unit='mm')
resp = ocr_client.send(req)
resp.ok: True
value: 114.45 mm
